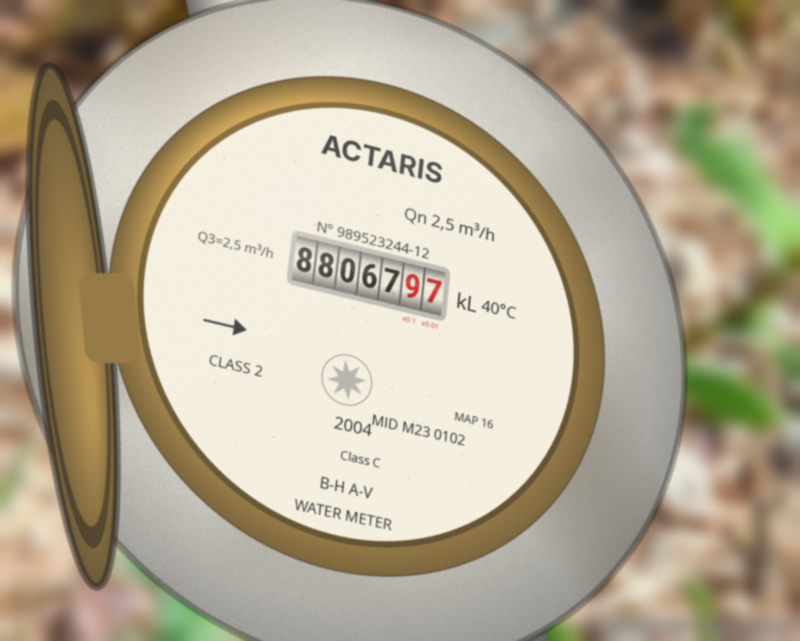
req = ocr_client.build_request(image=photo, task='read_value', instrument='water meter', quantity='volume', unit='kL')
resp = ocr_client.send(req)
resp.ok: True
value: 88067.97 kL
